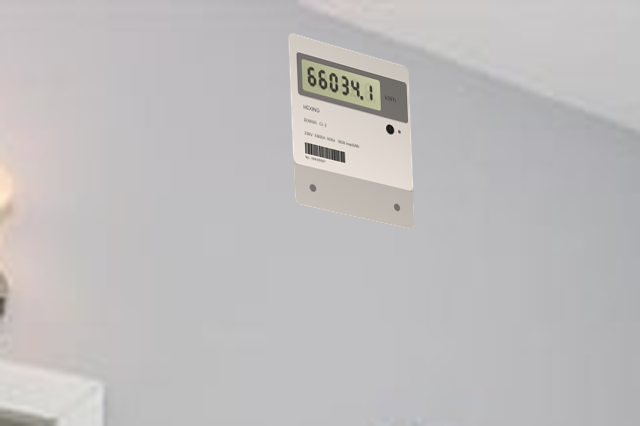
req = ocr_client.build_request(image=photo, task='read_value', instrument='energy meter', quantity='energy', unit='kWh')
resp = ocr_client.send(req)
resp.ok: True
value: 66034.1 kWh
